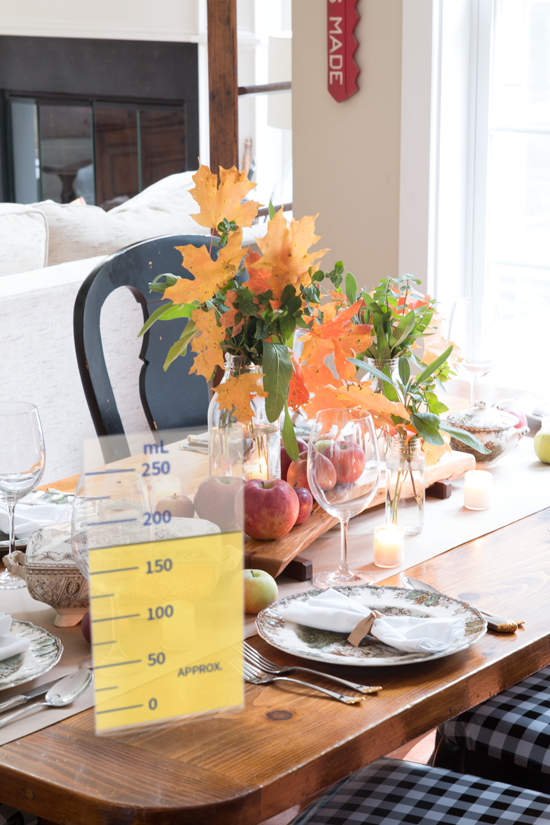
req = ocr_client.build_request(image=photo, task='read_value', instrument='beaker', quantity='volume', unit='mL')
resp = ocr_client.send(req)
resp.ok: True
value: 175 mL
